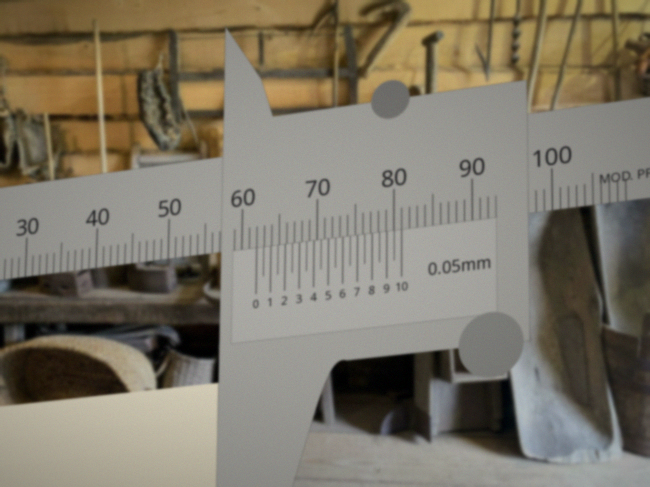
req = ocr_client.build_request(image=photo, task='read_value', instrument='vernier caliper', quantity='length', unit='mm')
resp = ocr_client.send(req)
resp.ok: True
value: 62.0 mm
